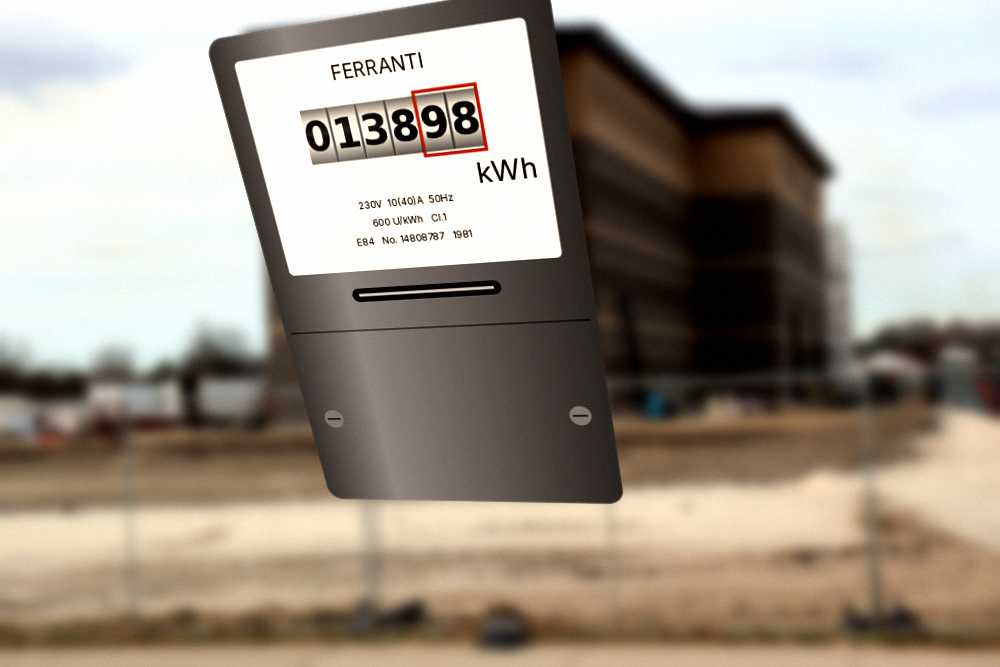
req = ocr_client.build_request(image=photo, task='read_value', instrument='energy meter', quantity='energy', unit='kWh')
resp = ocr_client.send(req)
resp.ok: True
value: 138.98 kWh
